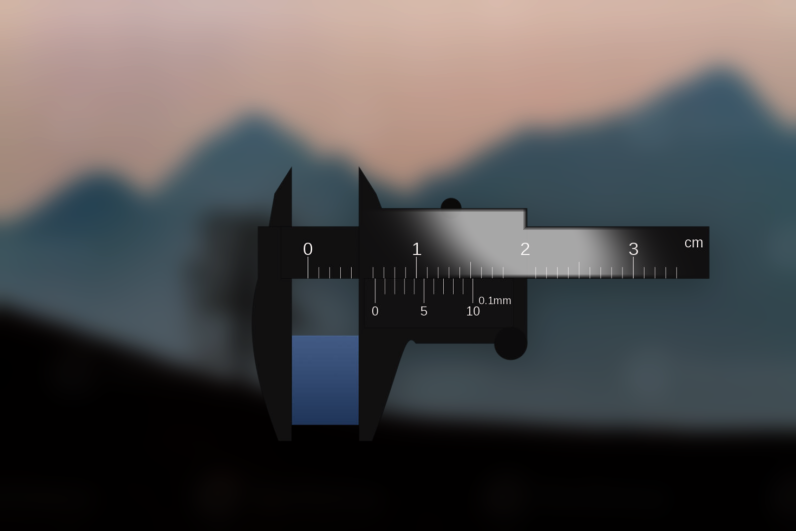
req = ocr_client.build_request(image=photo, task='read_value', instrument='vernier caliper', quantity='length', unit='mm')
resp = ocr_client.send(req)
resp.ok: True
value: 6.2 mm
